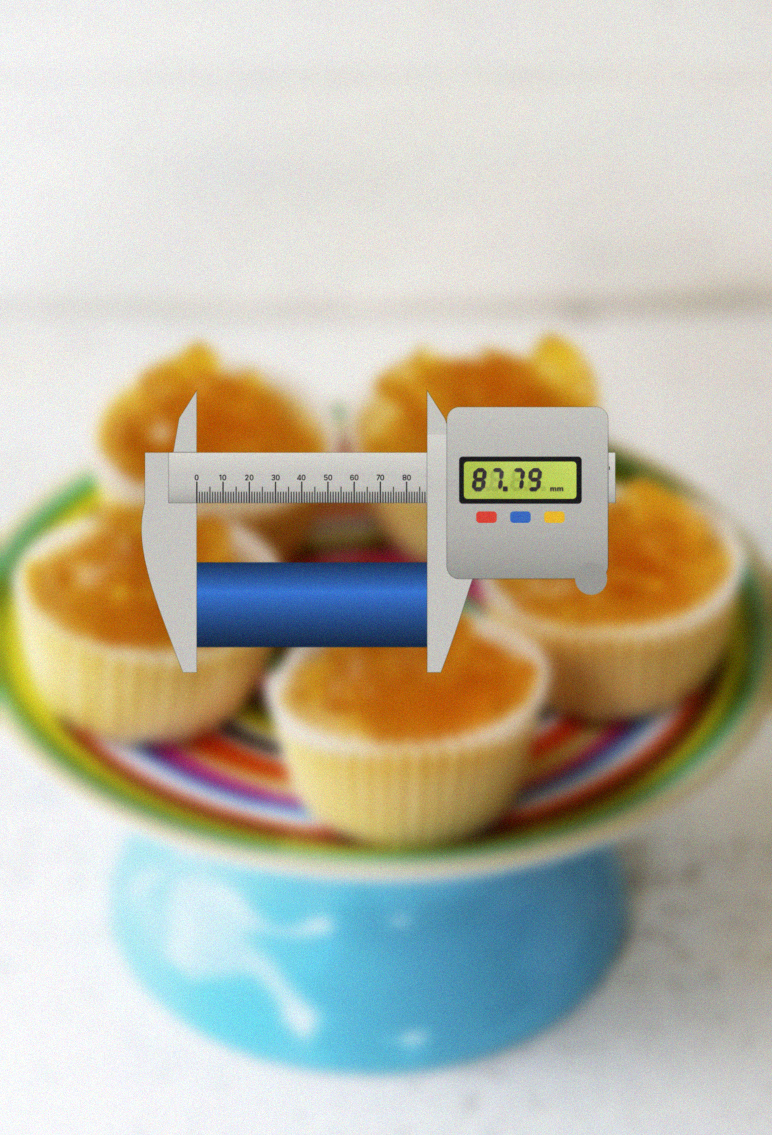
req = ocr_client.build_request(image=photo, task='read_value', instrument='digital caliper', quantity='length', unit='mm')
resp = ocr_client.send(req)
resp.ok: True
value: 87.79 mm
